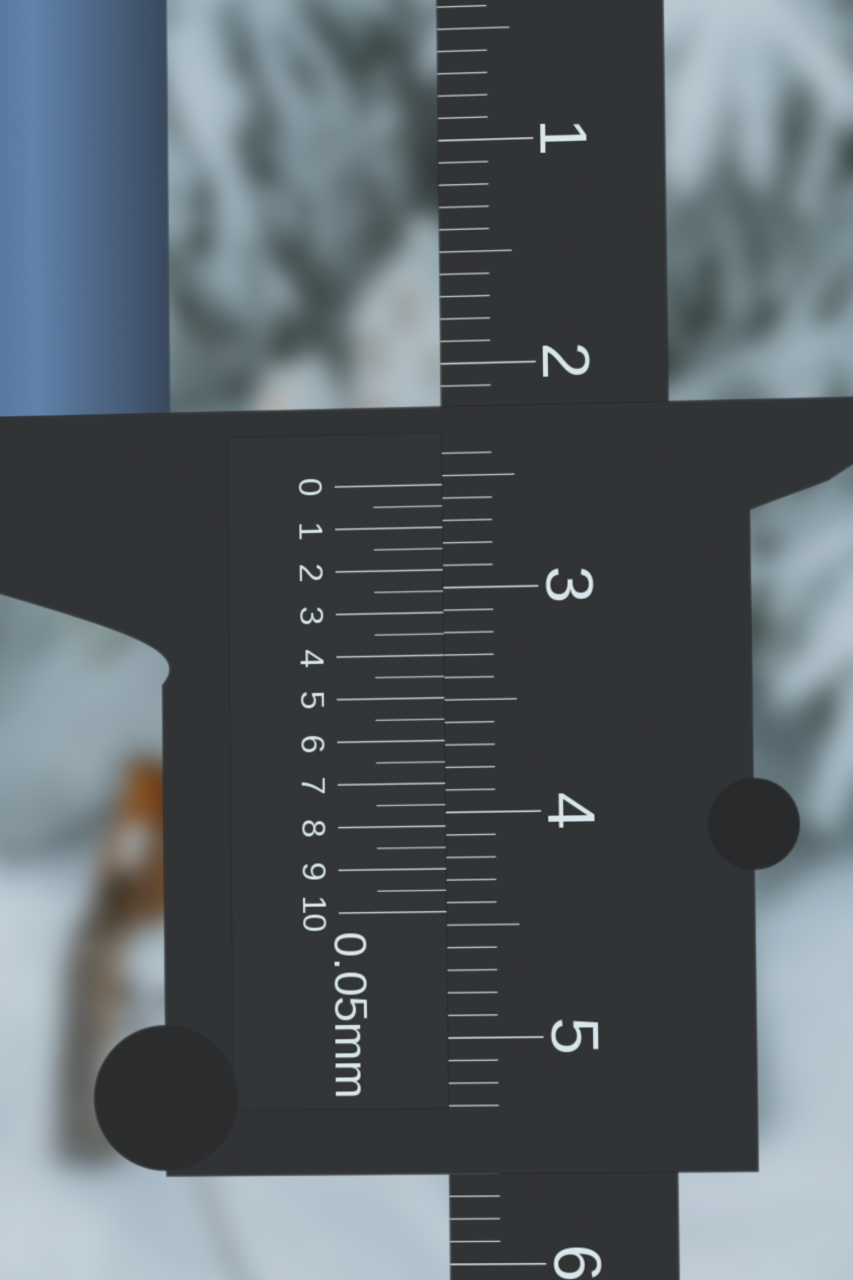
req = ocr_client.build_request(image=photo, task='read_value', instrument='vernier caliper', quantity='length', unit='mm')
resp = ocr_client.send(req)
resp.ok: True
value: 25.4 mm
